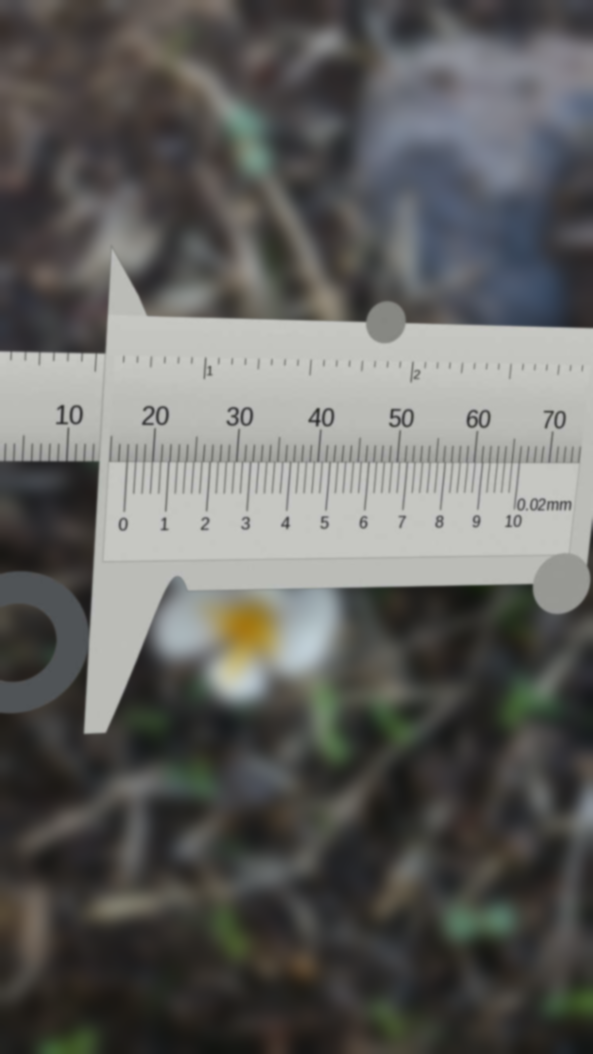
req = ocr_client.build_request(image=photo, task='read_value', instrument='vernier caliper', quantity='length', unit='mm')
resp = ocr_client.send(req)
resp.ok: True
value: 17.0 mm
